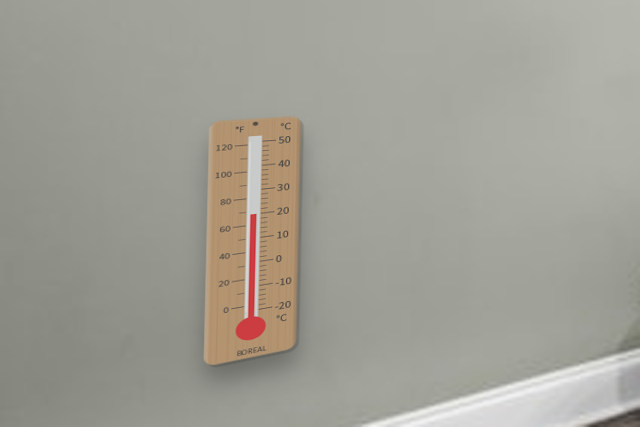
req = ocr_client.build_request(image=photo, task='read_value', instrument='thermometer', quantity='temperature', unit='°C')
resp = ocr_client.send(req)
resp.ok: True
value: 20 °C
